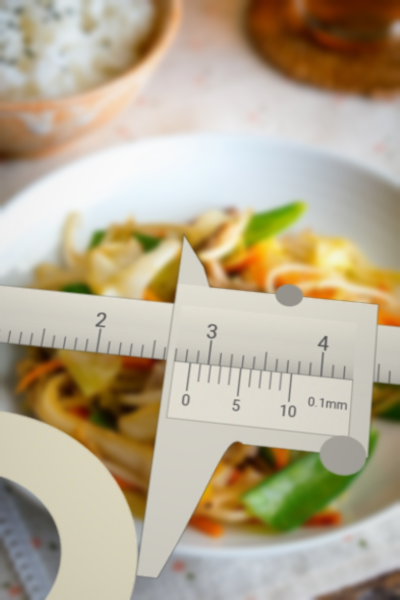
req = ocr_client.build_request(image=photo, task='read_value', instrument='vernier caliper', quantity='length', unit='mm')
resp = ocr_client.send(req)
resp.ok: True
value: 28.4 mm
